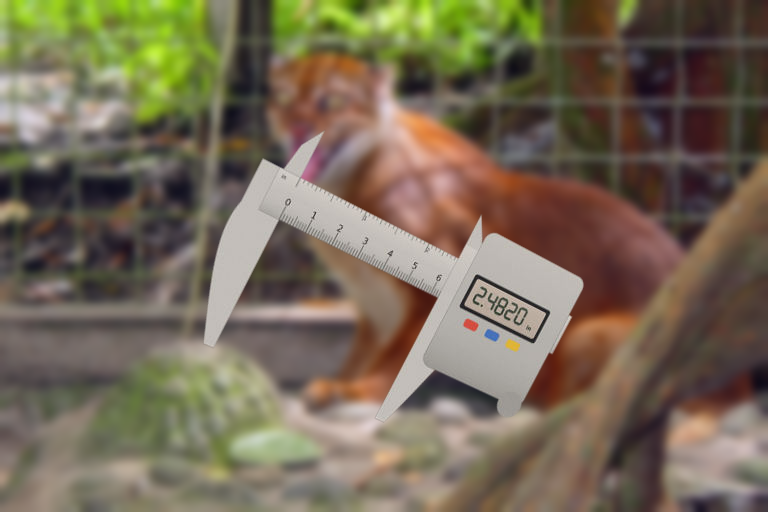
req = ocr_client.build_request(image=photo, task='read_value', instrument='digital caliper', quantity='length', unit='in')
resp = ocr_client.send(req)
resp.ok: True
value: 2.4820 in
